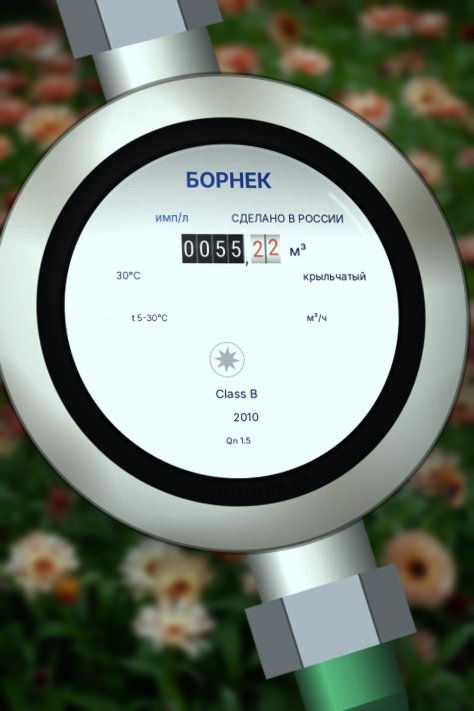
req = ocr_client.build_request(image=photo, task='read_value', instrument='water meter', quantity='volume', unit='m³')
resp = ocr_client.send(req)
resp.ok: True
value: 55.22 m³
